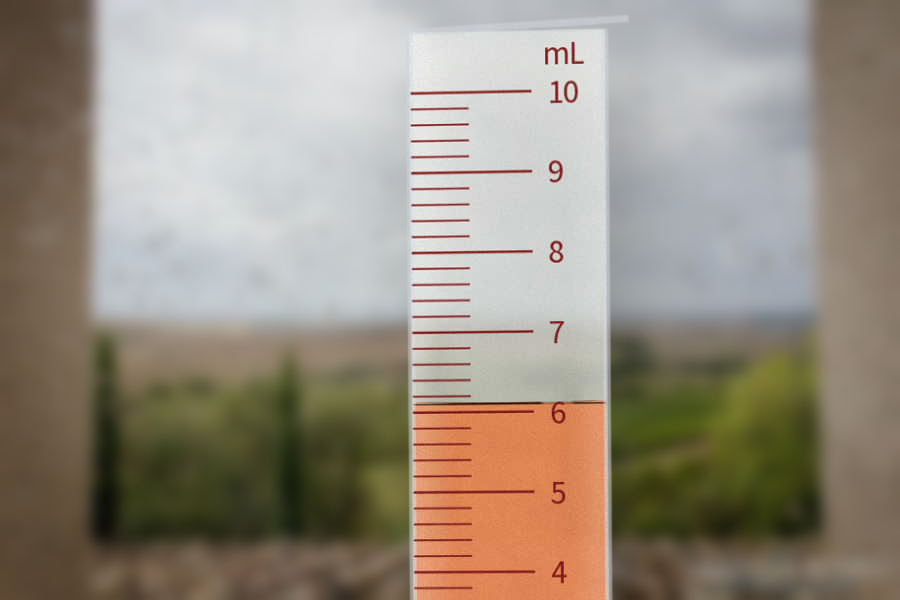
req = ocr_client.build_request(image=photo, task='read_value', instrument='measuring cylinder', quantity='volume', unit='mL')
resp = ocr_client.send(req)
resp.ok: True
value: 6.1 mL
